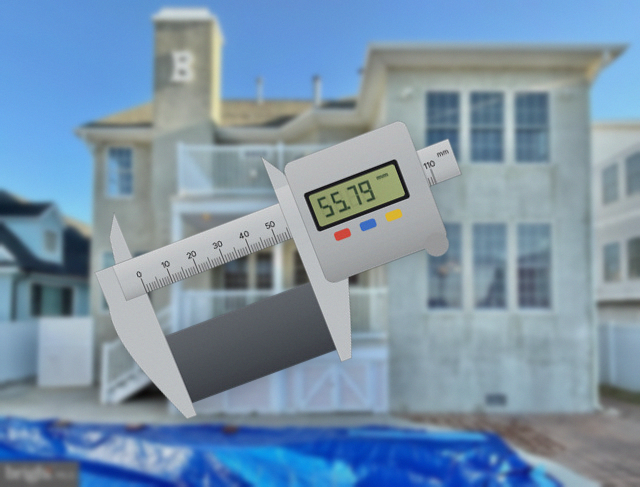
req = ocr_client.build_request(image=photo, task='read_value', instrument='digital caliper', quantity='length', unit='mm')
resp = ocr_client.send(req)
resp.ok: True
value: 55.79 mm
